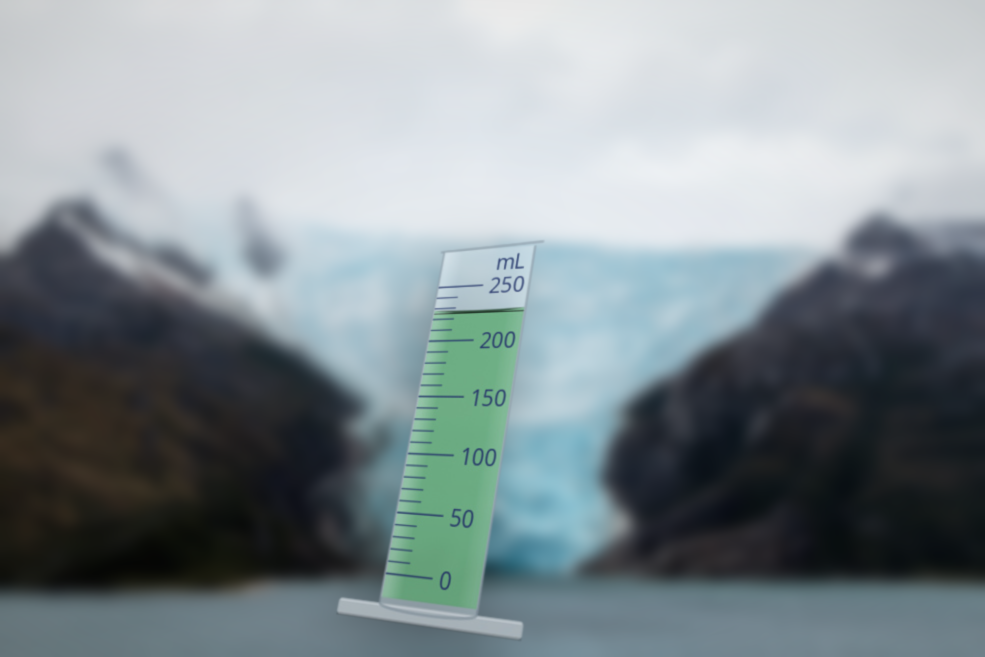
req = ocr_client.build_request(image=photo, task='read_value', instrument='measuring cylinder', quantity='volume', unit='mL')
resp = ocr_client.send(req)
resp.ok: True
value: 225 mL
